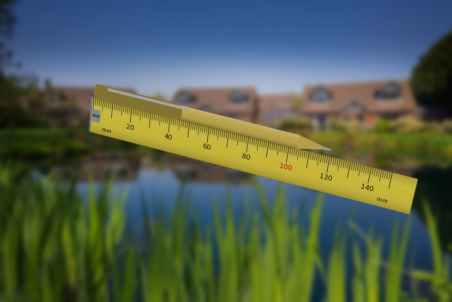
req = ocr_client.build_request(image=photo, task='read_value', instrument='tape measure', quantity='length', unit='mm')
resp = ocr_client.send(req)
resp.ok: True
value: 120 mm
